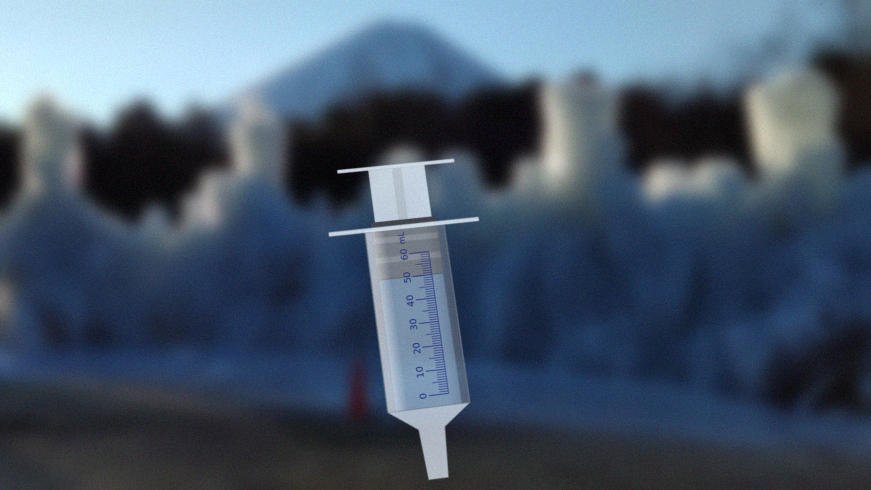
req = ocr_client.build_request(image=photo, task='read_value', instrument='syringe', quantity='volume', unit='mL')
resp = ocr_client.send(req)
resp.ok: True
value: 50 mL
